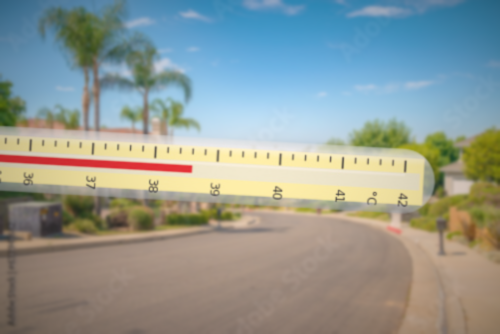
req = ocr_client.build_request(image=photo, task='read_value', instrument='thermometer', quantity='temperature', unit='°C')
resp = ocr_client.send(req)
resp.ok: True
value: 38.6 °C
